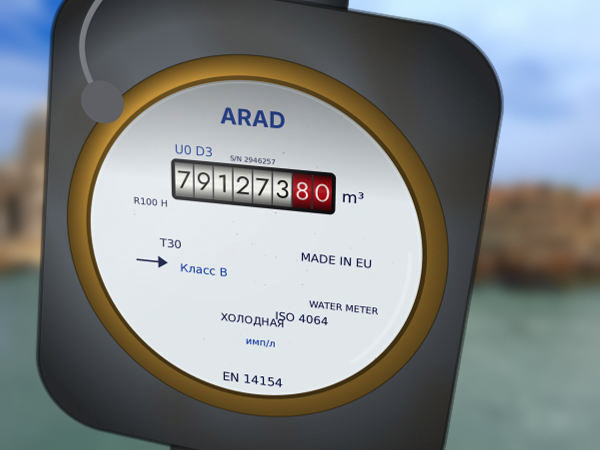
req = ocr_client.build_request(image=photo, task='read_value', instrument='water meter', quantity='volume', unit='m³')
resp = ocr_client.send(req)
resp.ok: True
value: 791273.80 m³
